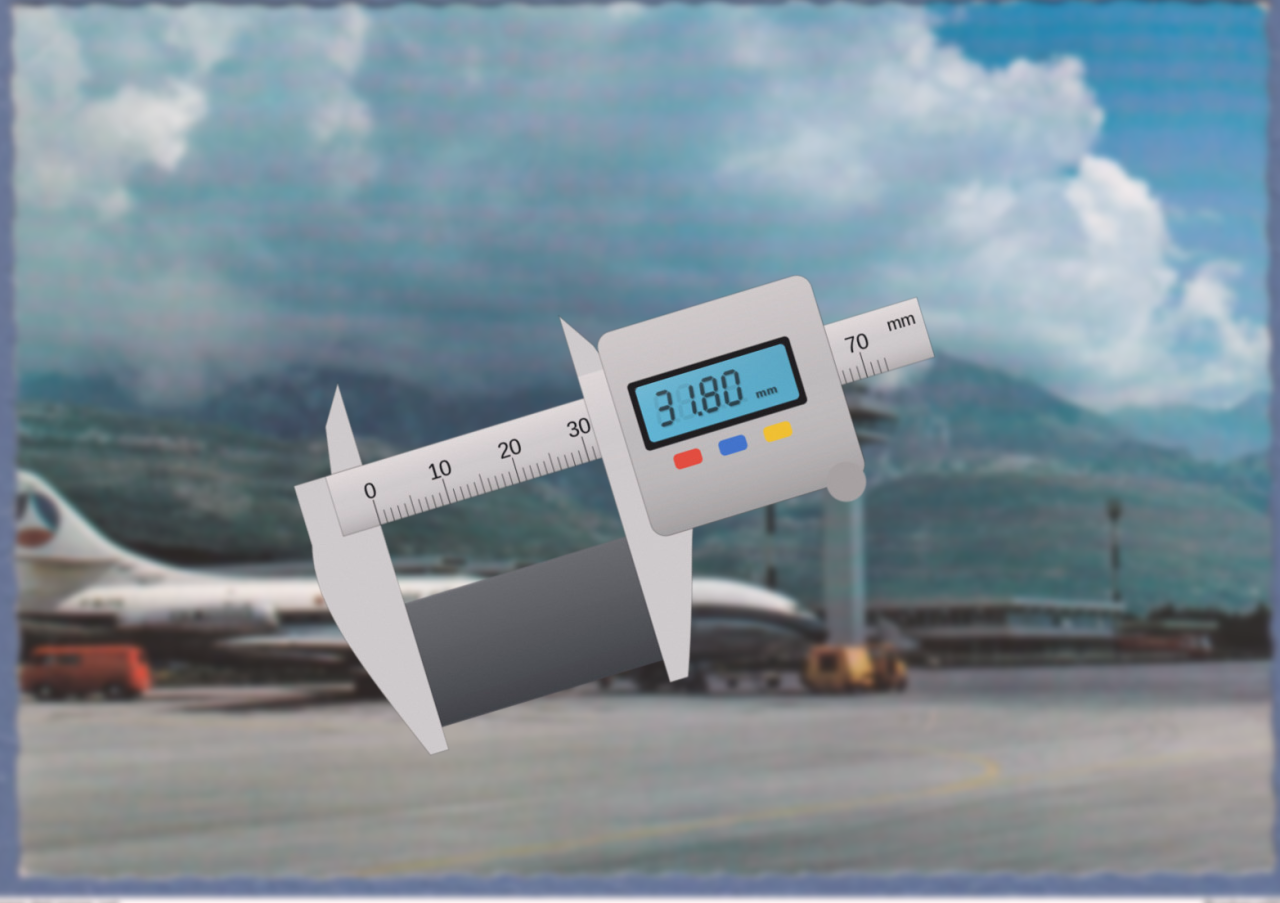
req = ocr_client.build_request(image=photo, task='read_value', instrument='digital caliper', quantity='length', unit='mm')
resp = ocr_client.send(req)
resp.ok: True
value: 31.80 mm
